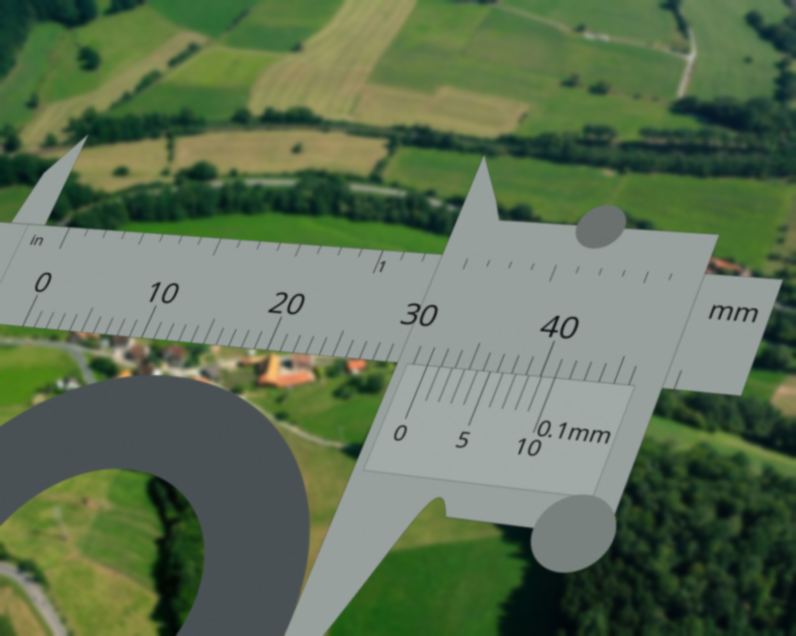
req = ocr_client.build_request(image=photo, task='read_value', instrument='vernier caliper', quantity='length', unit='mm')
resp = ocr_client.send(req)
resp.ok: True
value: 32.0 mm
